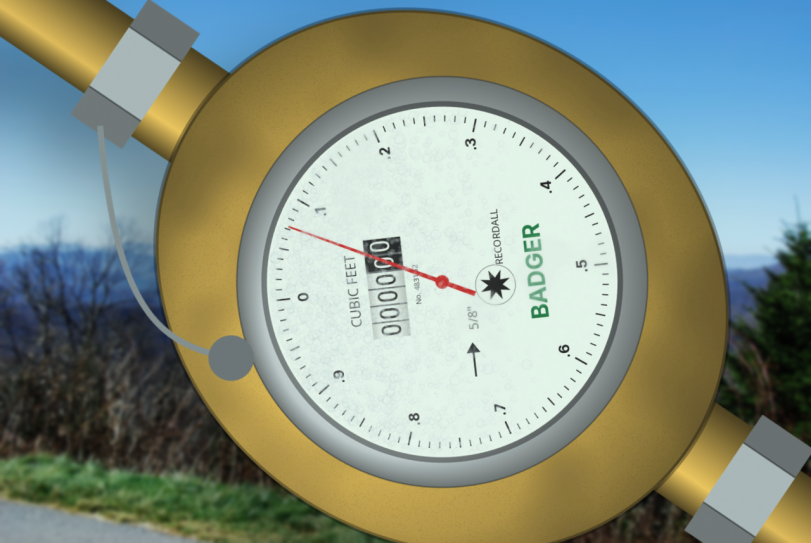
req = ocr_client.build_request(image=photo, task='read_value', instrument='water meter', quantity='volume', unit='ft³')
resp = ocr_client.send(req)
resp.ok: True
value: 0.07 ft³
